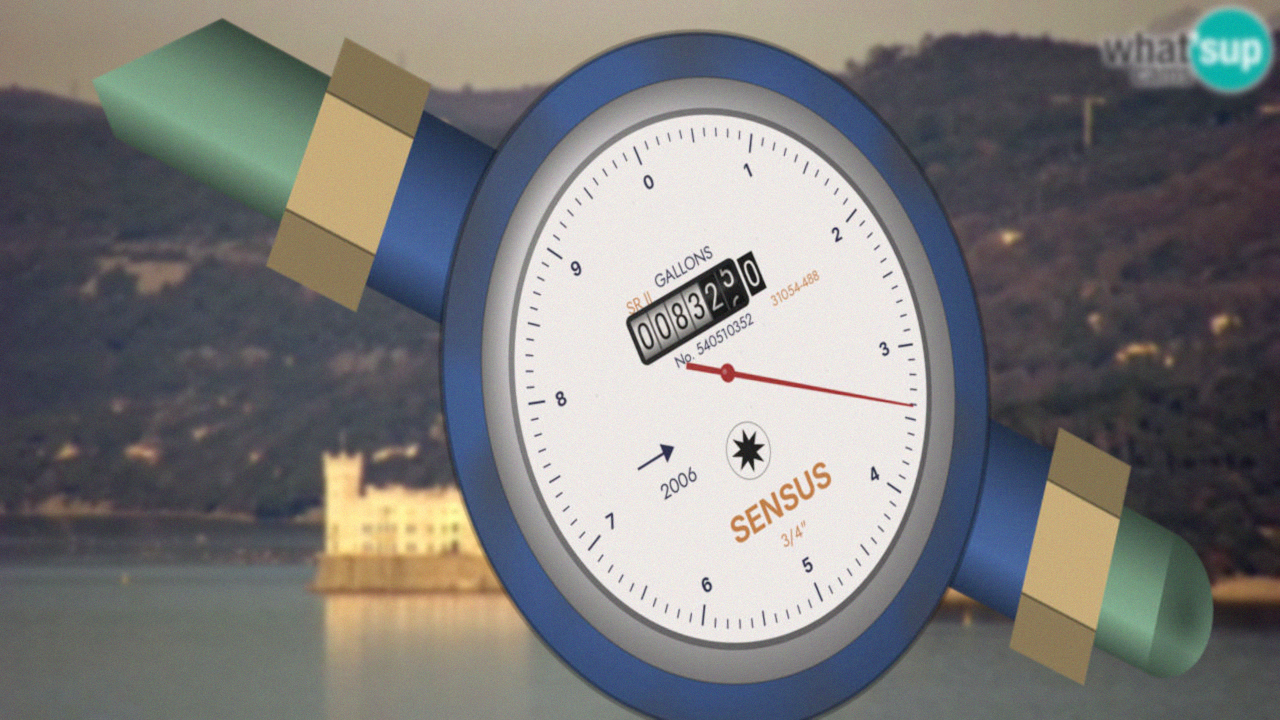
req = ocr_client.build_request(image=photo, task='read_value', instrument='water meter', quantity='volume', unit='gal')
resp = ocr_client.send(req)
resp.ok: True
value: 83253.4 gal
